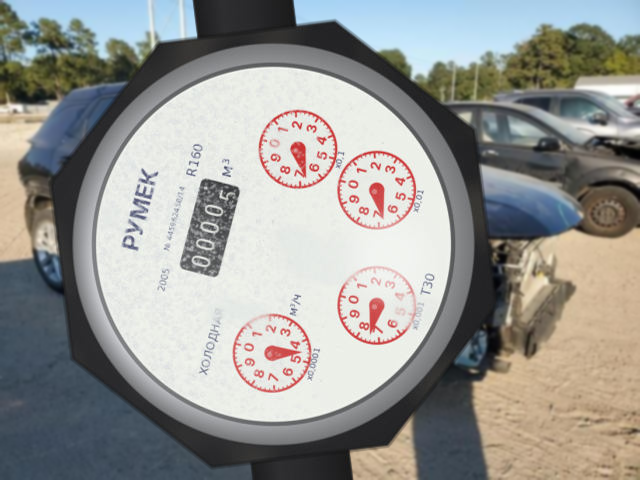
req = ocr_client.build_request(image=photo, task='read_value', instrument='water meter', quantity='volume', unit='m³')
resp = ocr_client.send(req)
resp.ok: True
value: 4.6674 m³
